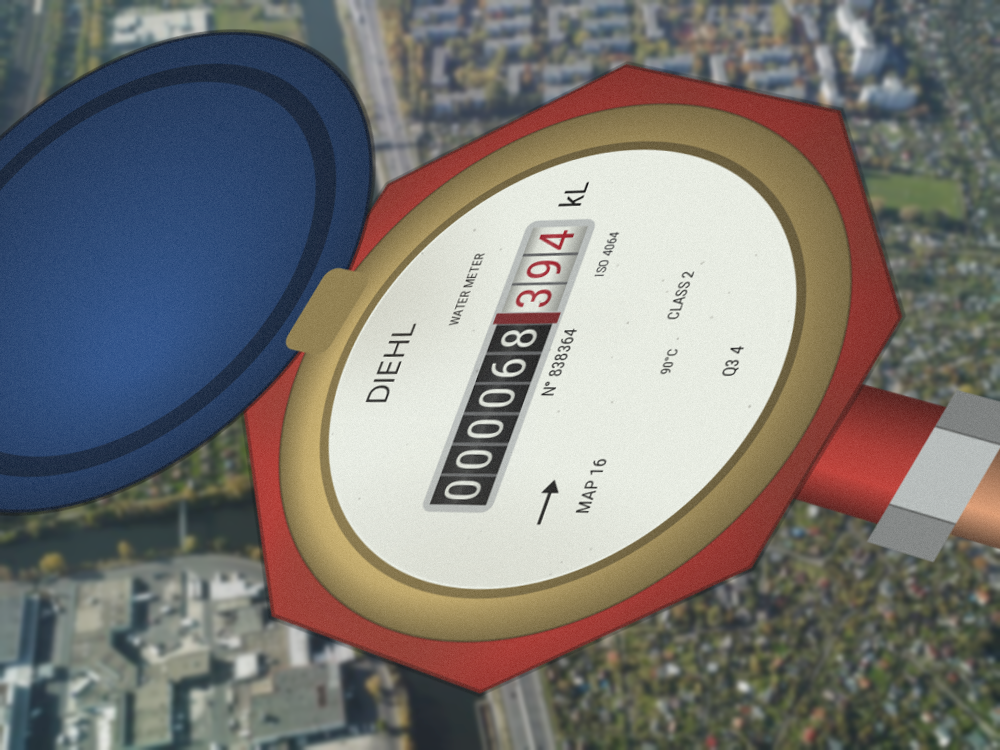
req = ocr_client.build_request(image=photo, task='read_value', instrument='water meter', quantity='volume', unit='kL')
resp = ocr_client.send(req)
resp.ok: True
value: 68.394 kL
